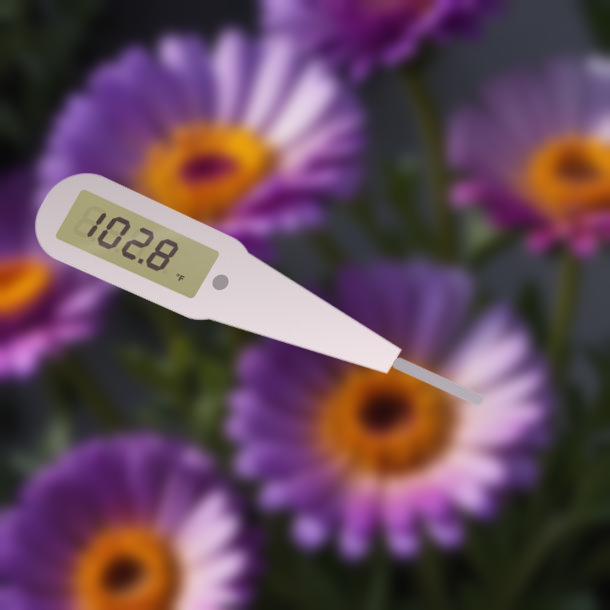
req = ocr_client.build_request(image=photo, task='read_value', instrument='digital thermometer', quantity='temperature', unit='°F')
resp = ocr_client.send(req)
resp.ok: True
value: 102.8 °F
